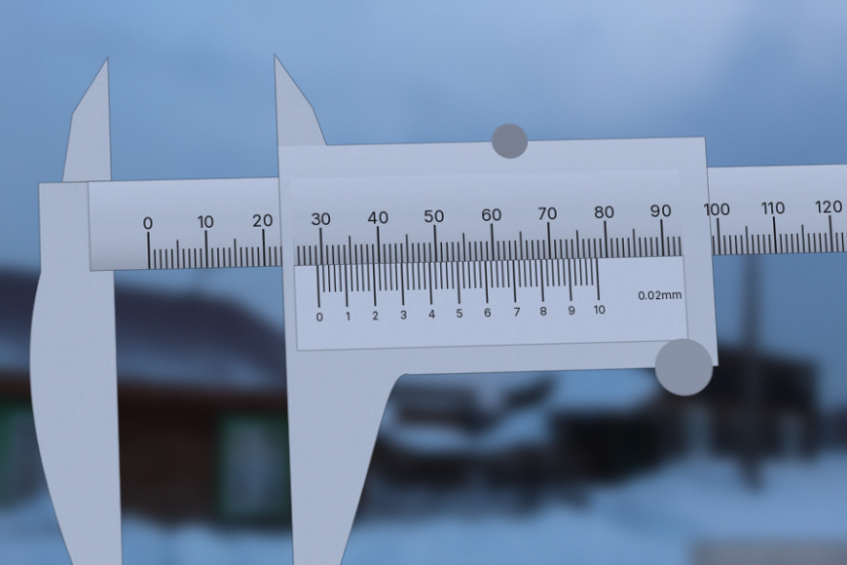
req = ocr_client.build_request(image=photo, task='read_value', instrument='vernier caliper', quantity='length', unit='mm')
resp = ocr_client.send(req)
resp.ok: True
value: 29.2 mm
